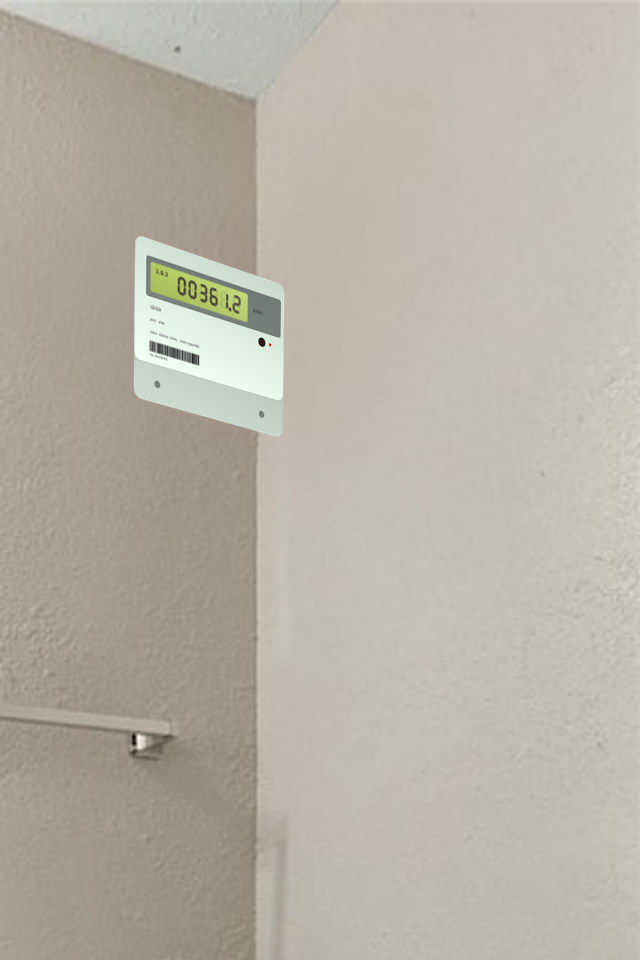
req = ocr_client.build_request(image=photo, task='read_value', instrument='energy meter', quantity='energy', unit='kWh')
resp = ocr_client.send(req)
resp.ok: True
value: 361.2 kWh
